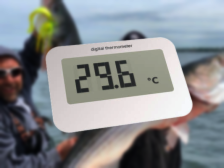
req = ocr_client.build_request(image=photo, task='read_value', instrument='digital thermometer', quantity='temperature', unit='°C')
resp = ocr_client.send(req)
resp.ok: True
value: 29.6 °C
